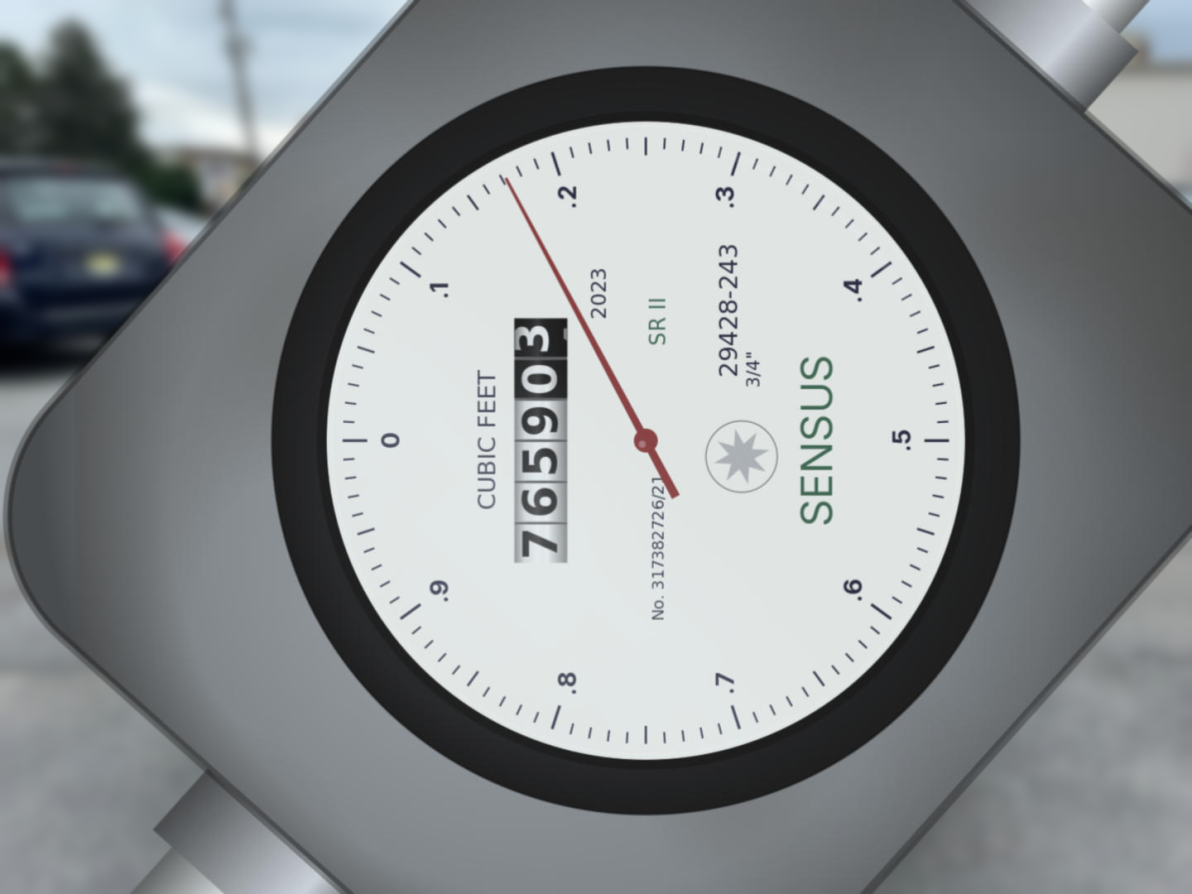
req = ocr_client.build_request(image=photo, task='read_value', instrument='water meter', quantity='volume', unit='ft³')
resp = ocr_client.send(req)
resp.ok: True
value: 765903.17 ft³
